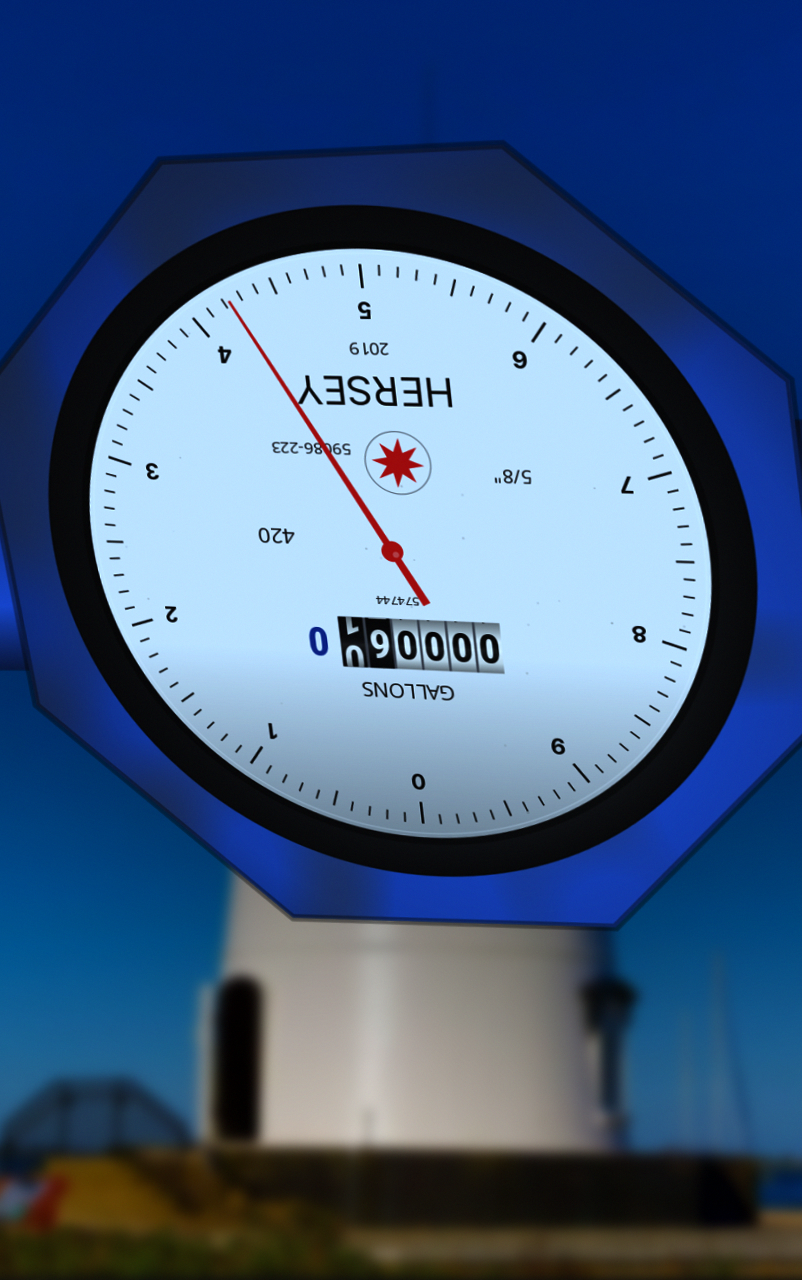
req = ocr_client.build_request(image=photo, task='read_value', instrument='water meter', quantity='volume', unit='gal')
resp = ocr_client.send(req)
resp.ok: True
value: 604.2 gal
